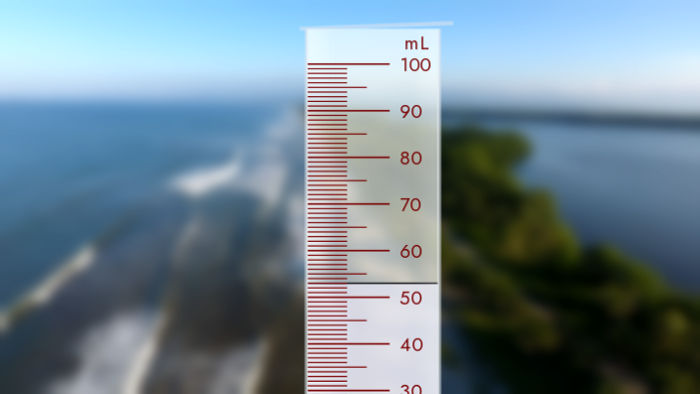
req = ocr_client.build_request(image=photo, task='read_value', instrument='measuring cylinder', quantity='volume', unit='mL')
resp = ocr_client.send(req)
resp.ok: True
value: 53 mL
